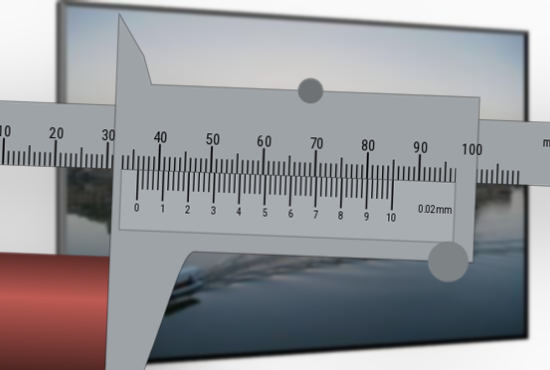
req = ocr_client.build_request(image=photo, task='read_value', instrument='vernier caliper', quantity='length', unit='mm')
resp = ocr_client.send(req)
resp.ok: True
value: 36.0 mm
